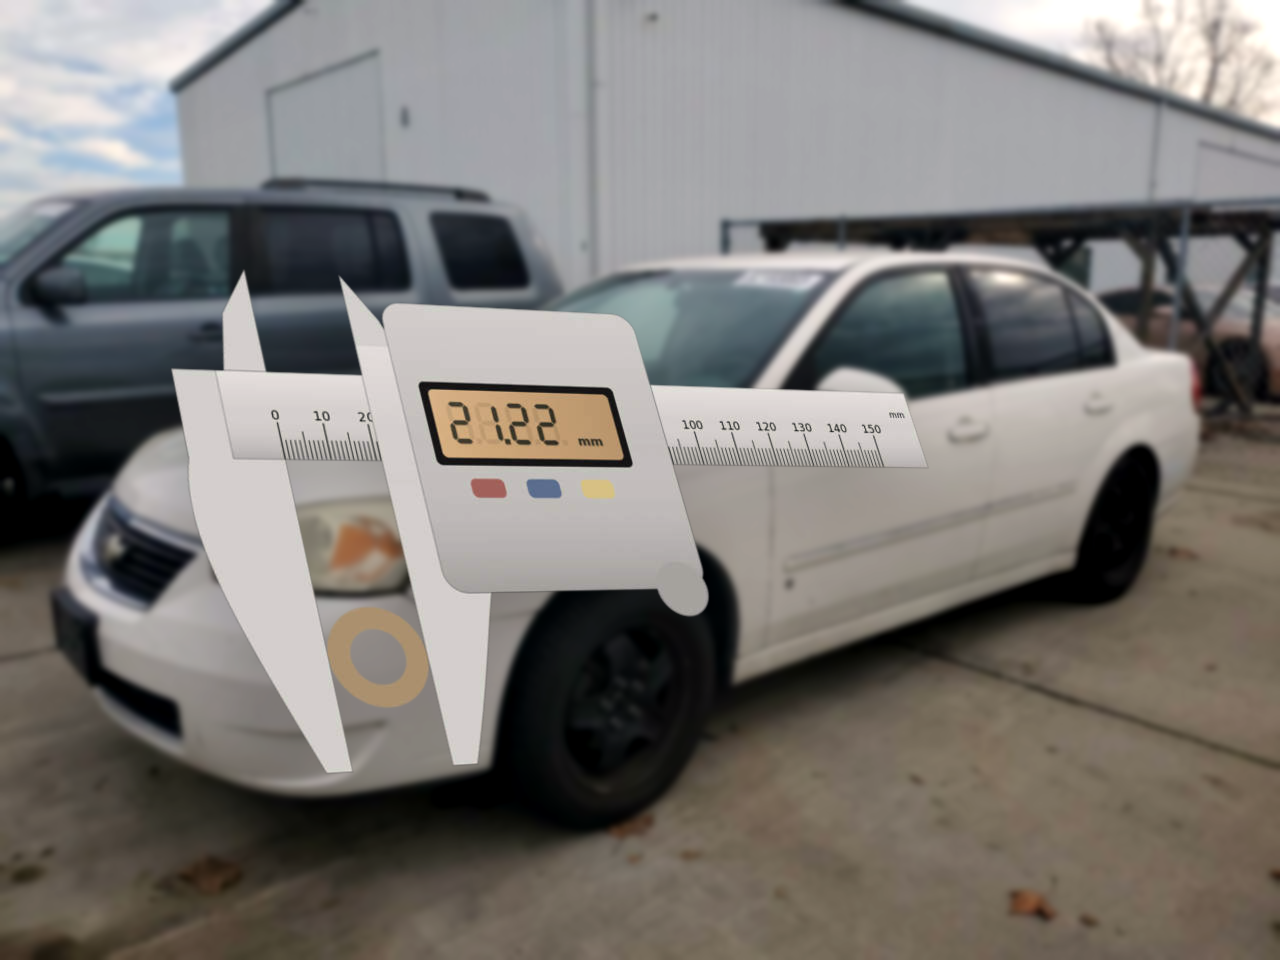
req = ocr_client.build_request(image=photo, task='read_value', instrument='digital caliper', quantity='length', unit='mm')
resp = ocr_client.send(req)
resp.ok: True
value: 21.22 mm
